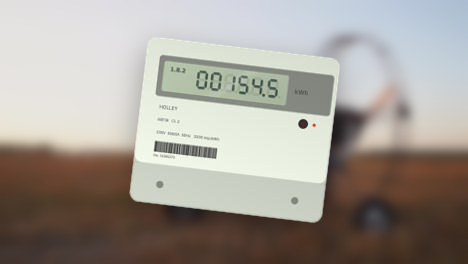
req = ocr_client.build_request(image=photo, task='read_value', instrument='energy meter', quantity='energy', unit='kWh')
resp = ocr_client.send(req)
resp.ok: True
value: 154.5 kWh
